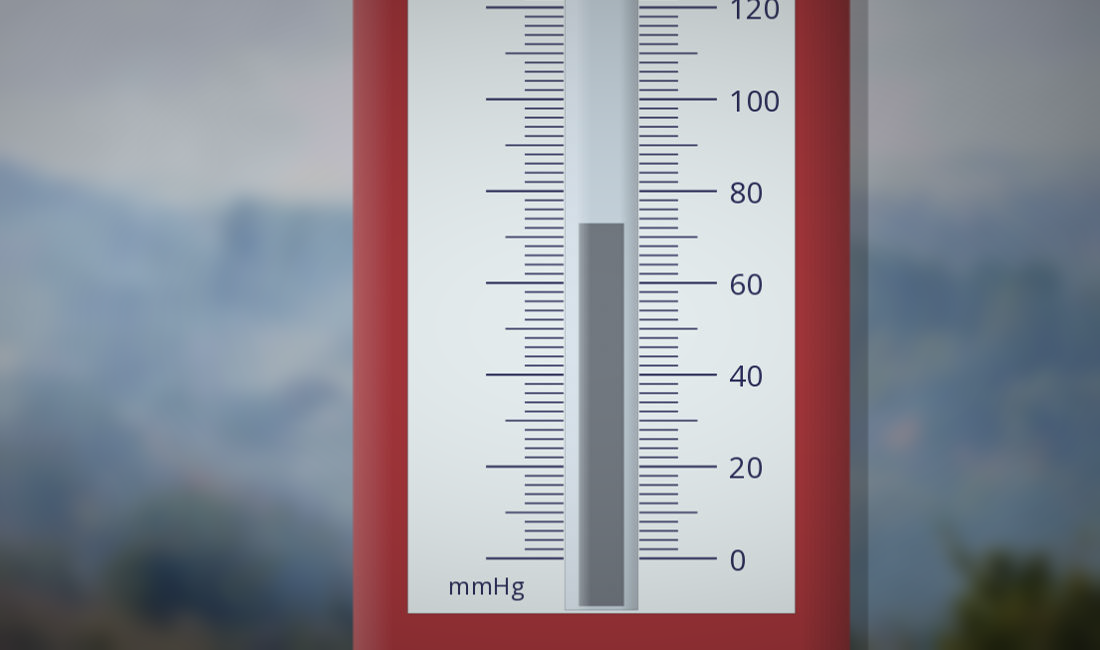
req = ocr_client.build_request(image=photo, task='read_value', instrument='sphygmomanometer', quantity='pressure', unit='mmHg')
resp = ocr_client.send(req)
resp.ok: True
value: 73 mmHg
